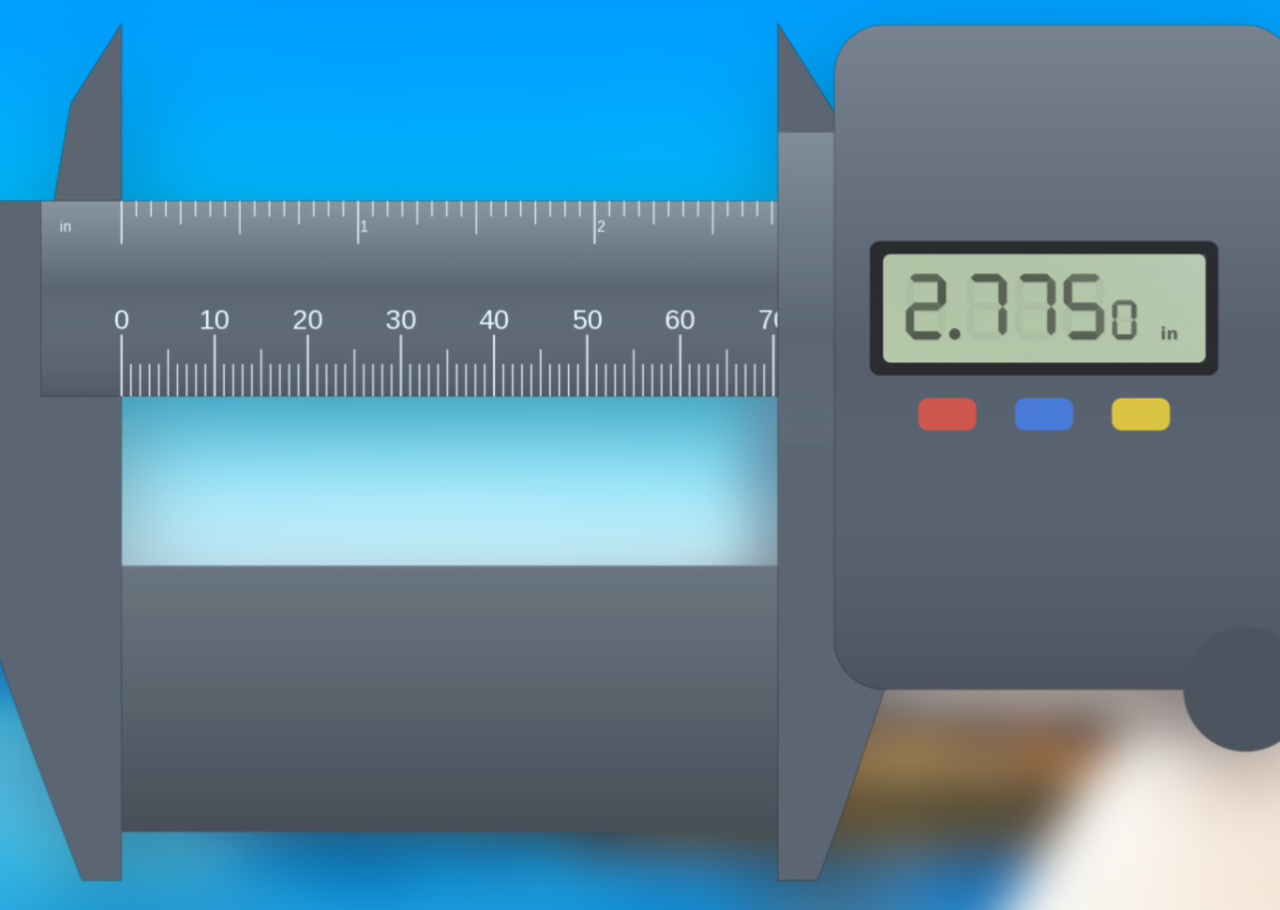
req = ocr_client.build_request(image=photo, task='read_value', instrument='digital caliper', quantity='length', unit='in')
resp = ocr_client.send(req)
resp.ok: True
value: 2.7750 in
